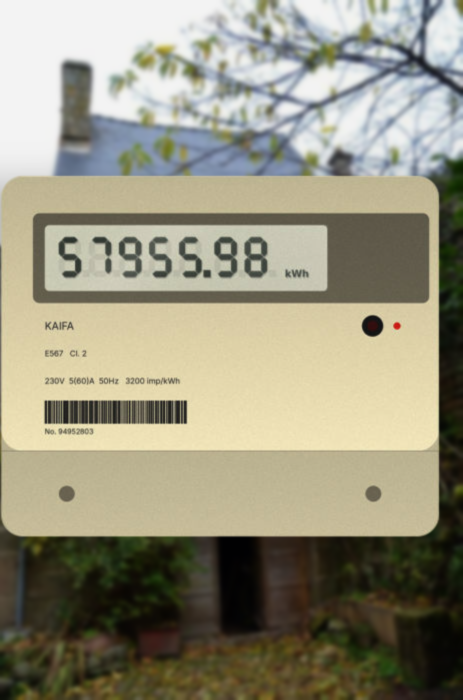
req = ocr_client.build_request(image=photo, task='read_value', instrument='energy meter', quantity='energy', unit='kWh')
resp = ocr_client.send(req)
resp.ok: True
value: 57955.98 kWh
